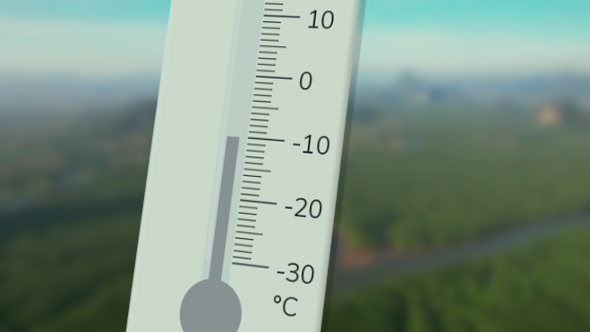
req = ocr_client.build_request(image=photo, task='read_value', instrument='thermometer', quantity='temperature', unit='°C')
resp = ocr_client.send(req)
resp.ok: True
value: -10 °C
